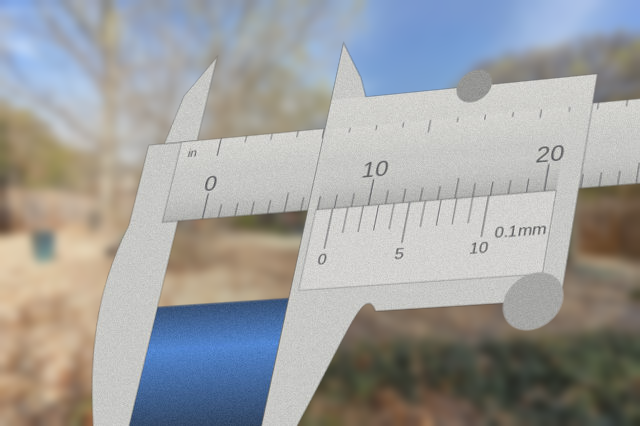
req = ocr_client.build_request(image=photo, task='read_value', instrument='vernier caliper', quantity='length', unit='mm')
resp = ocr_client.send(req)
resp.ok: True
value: 7.9 mm
